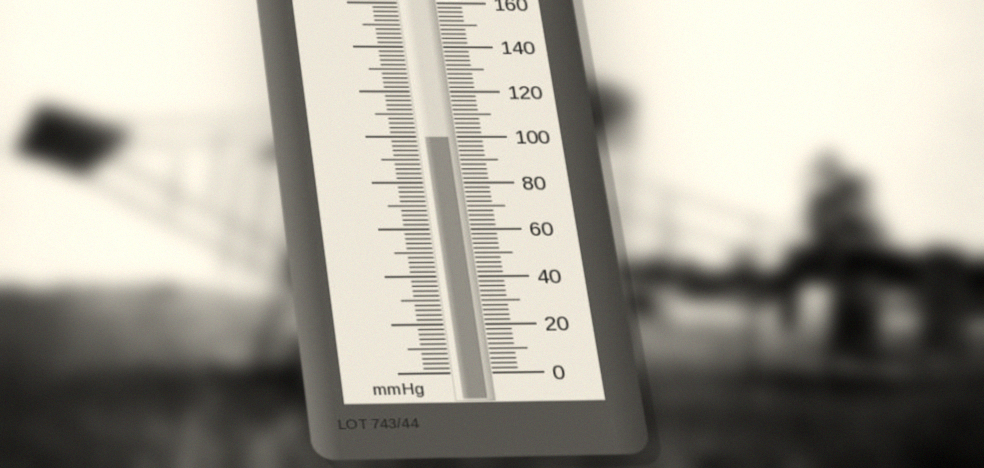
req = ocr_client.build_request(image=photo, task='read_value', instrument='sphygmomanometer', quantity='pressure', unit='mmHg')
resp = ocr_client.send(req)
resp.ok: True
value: 100 mmHg
